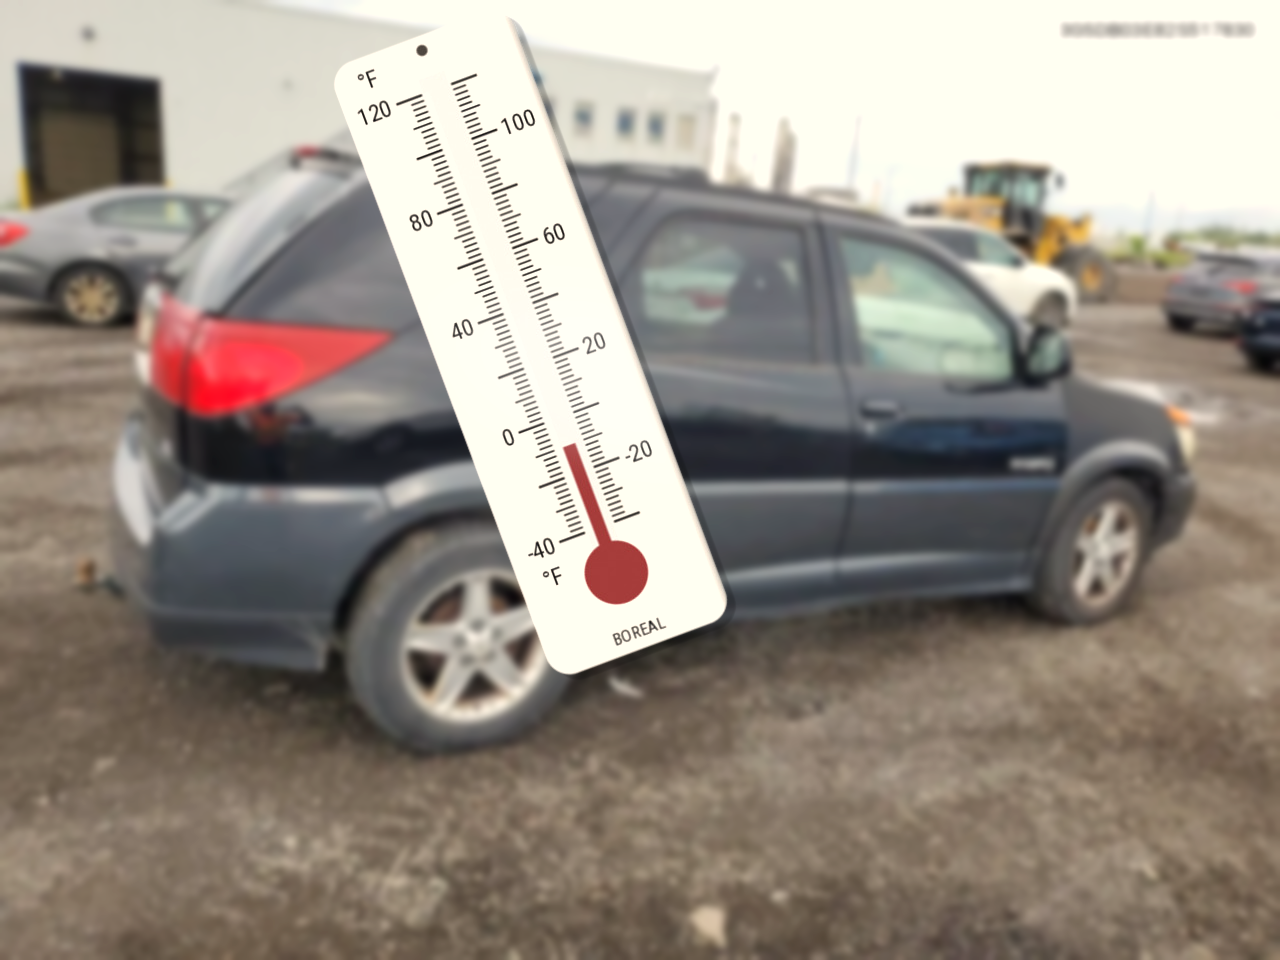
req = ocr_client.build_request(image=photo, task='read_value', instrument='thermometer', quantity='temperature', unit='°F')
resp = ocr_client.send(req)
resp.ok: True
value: -10 °F
